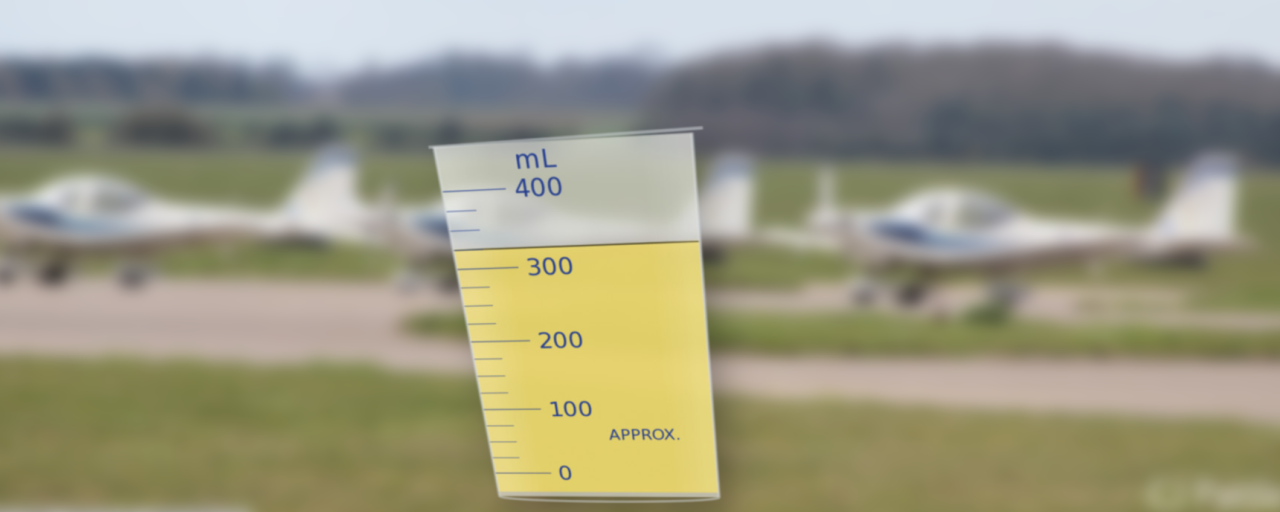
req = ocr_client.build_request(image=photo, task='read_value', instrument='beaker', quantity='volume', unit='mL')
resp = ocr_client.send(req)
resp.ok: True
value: 325 mL
